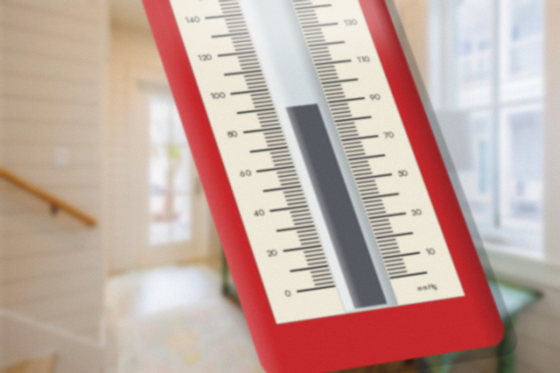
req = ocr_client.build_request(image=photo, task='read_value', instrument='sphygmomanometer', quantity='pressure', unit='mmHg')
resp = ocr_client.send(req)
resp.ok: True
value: 90 mmHg
